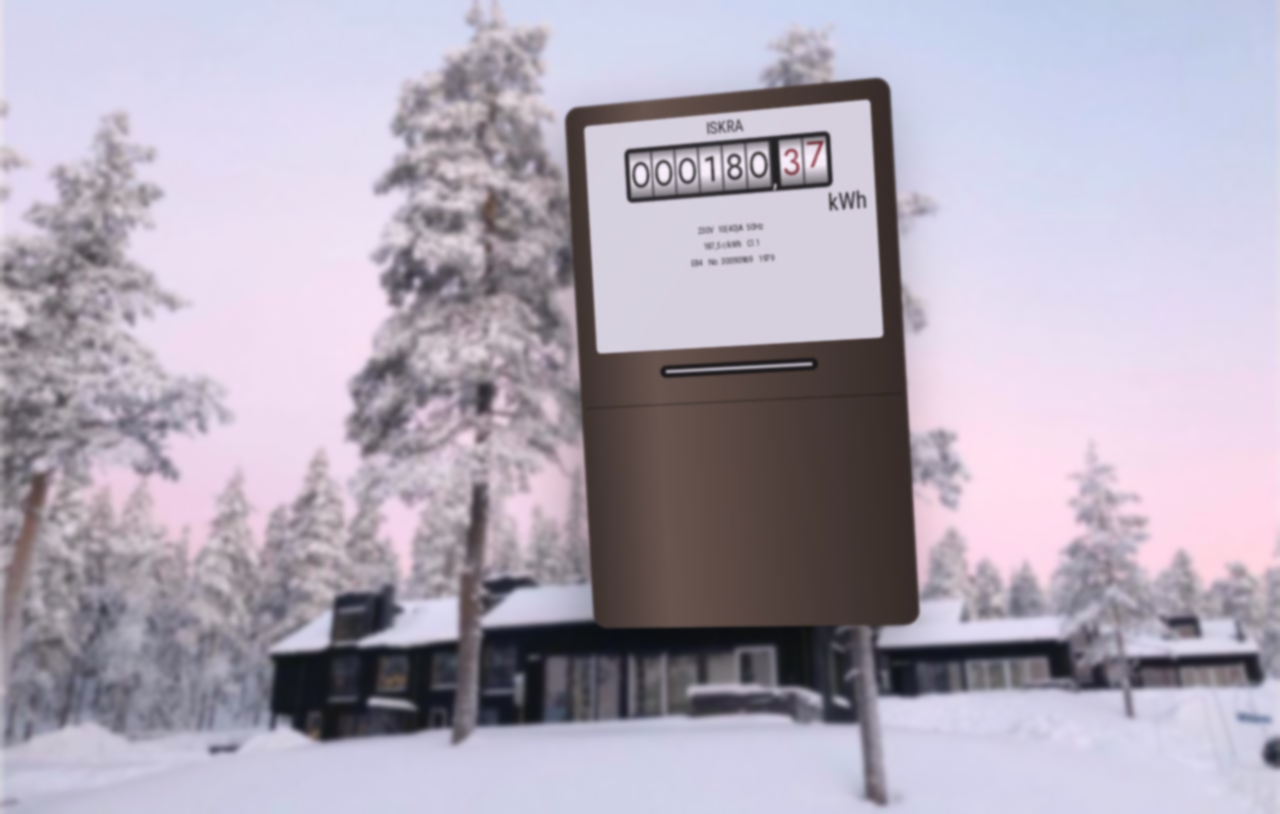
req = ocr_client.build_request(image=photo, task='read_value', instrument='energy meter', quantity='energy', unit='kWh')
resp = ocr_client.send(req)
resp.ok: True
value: 180.37 kWh
